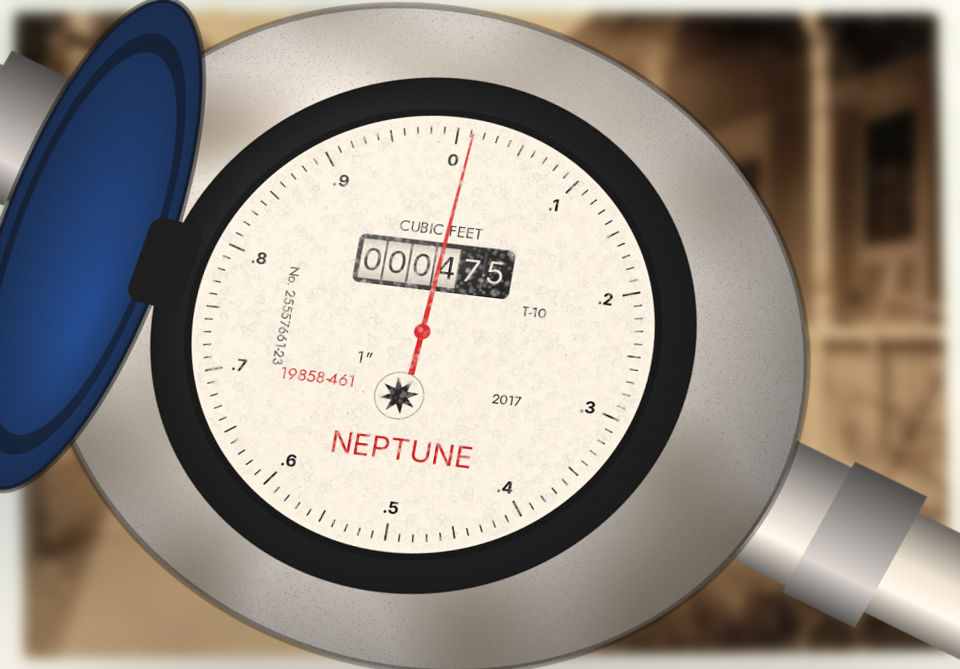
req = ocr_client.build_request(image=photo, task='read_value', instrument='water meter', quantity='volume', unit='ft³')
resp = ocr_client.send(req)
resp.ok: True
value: 475.01 ft³
